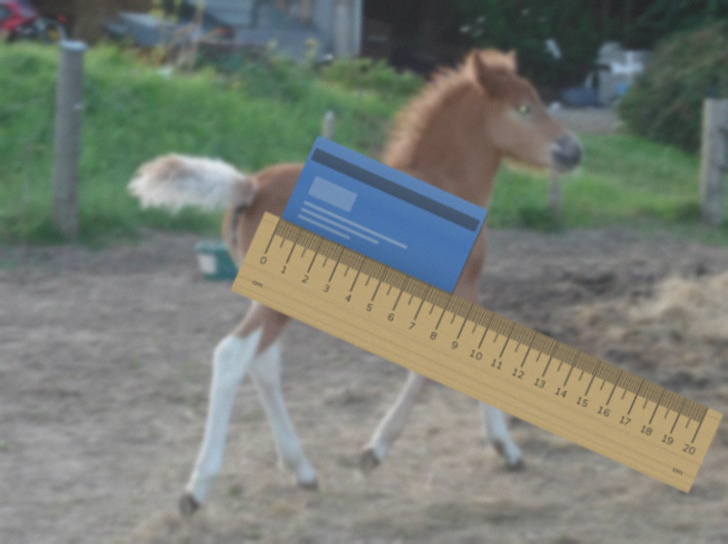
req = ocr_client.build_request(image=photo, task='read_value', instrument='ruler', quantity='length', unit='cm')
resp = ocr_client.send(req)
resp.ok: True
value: 8 cm
